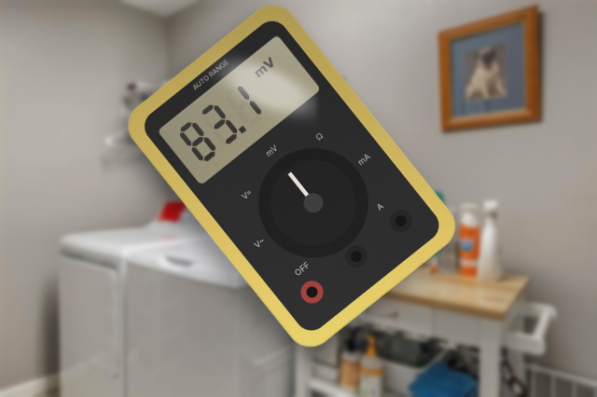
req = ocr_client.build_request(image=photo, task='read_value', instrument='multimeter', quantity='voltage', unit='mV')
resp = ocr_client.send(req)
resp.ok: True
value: 83.1 mV
